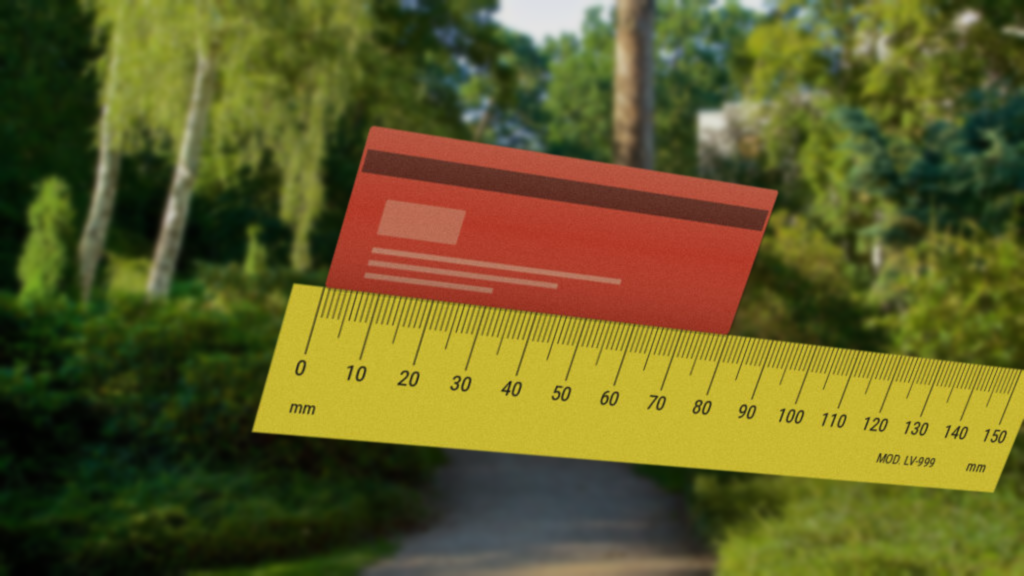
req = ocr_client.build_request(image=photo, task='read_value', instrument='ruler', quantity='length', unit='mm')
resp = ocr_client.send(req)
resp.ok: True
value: 80 mm
